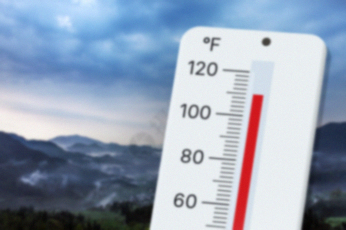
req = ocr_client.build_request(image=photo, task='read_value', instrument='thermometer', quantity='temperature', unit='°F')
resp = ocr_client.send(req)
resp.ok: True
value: 110 °F
